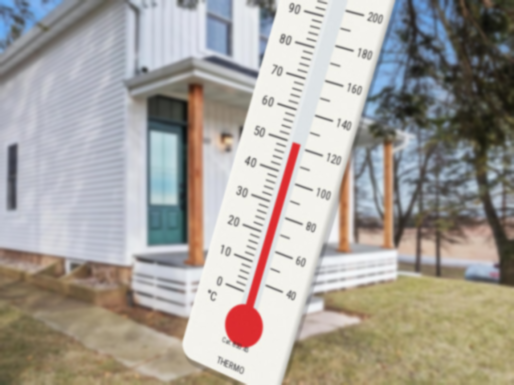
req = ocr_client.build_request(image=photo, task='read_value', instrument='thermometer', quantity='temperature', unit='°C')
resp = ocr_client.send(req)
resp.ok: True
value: 50 °C
